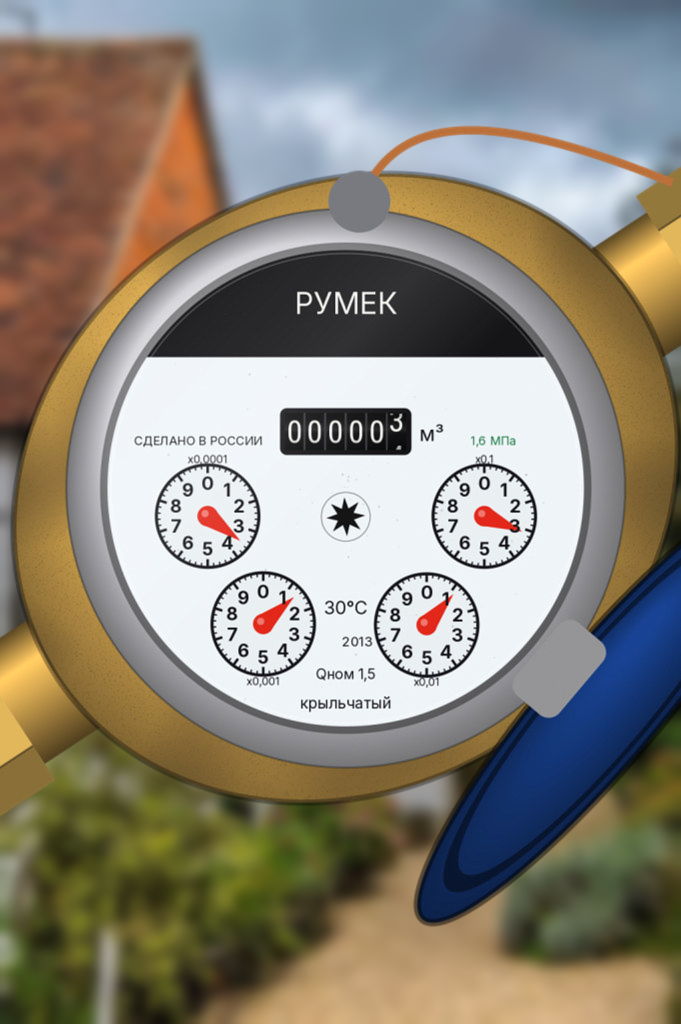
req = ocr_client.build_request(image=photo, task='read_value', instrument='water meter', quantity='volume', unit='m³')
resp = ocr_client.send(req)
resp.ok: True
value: 3.3113 m³
